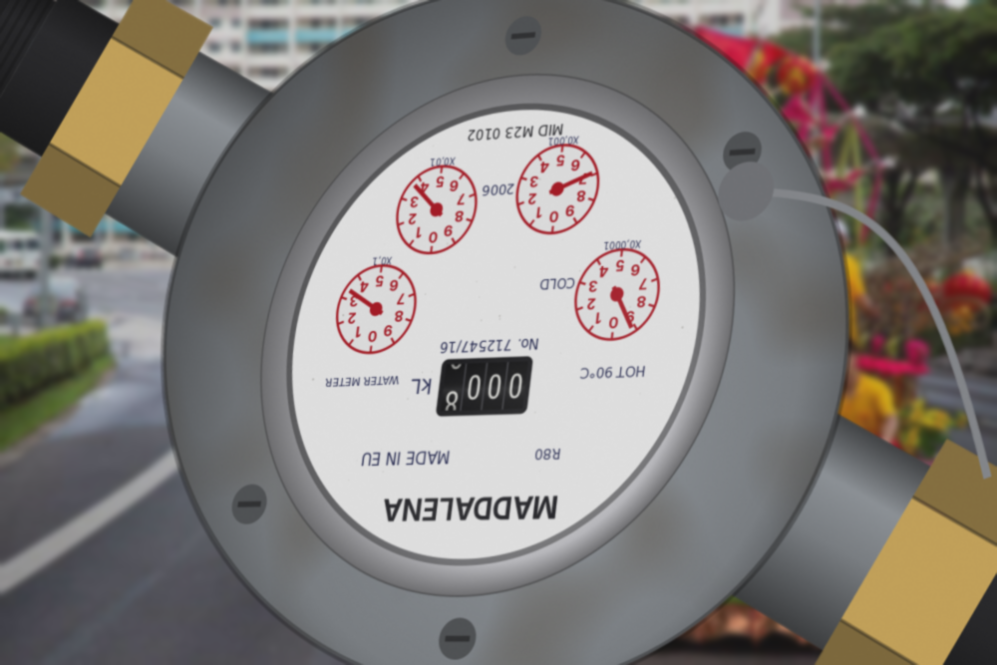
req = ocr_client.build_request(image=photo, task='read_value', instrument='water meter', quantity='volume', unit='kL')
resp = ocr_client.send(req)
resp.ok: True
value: 8.3369 kL
